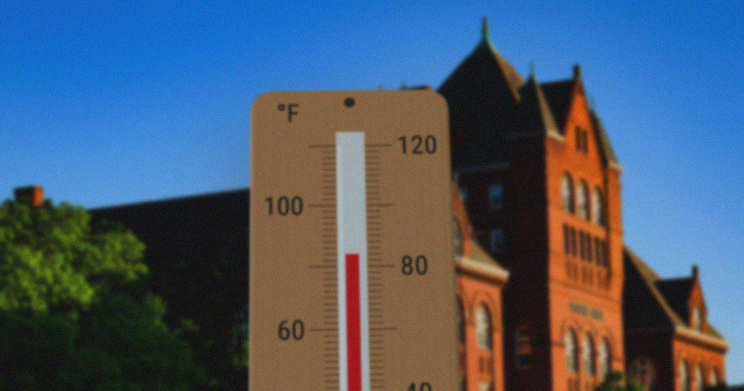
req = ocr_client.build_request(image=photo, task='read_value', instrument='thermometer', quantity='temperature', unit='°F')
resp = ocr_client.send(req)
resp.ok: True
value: 84 °F
